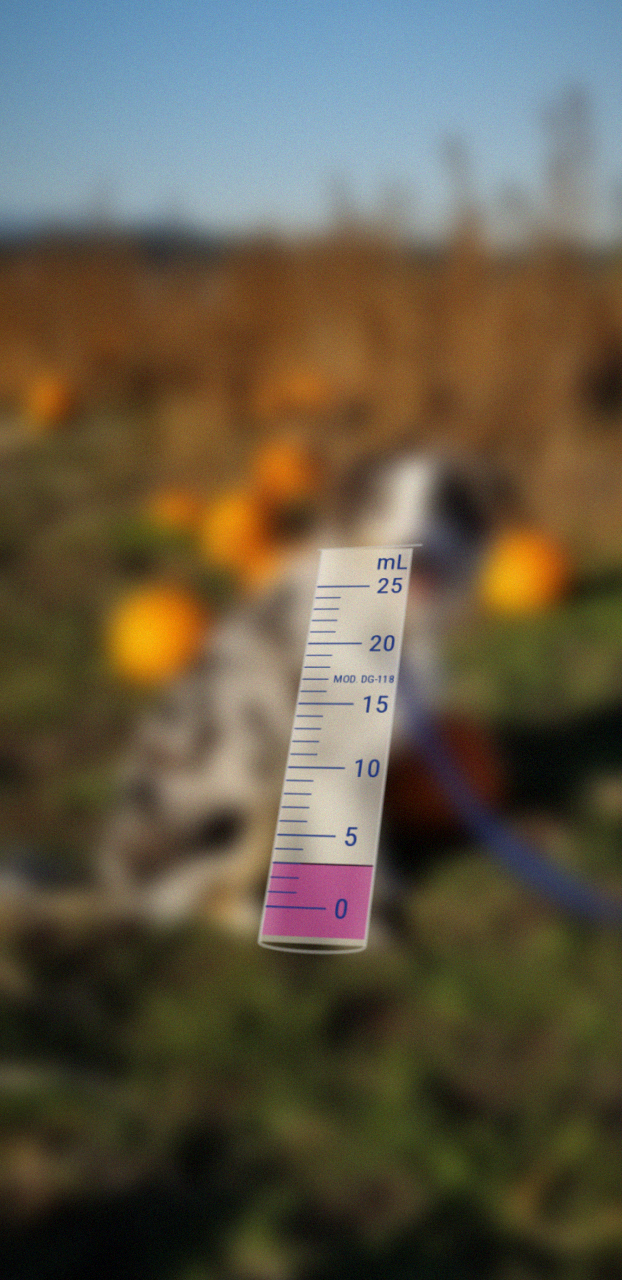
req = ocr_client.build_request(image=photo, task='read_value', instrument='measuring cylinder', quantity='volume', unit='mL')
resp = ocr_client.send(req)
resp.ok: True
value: 3 mL
